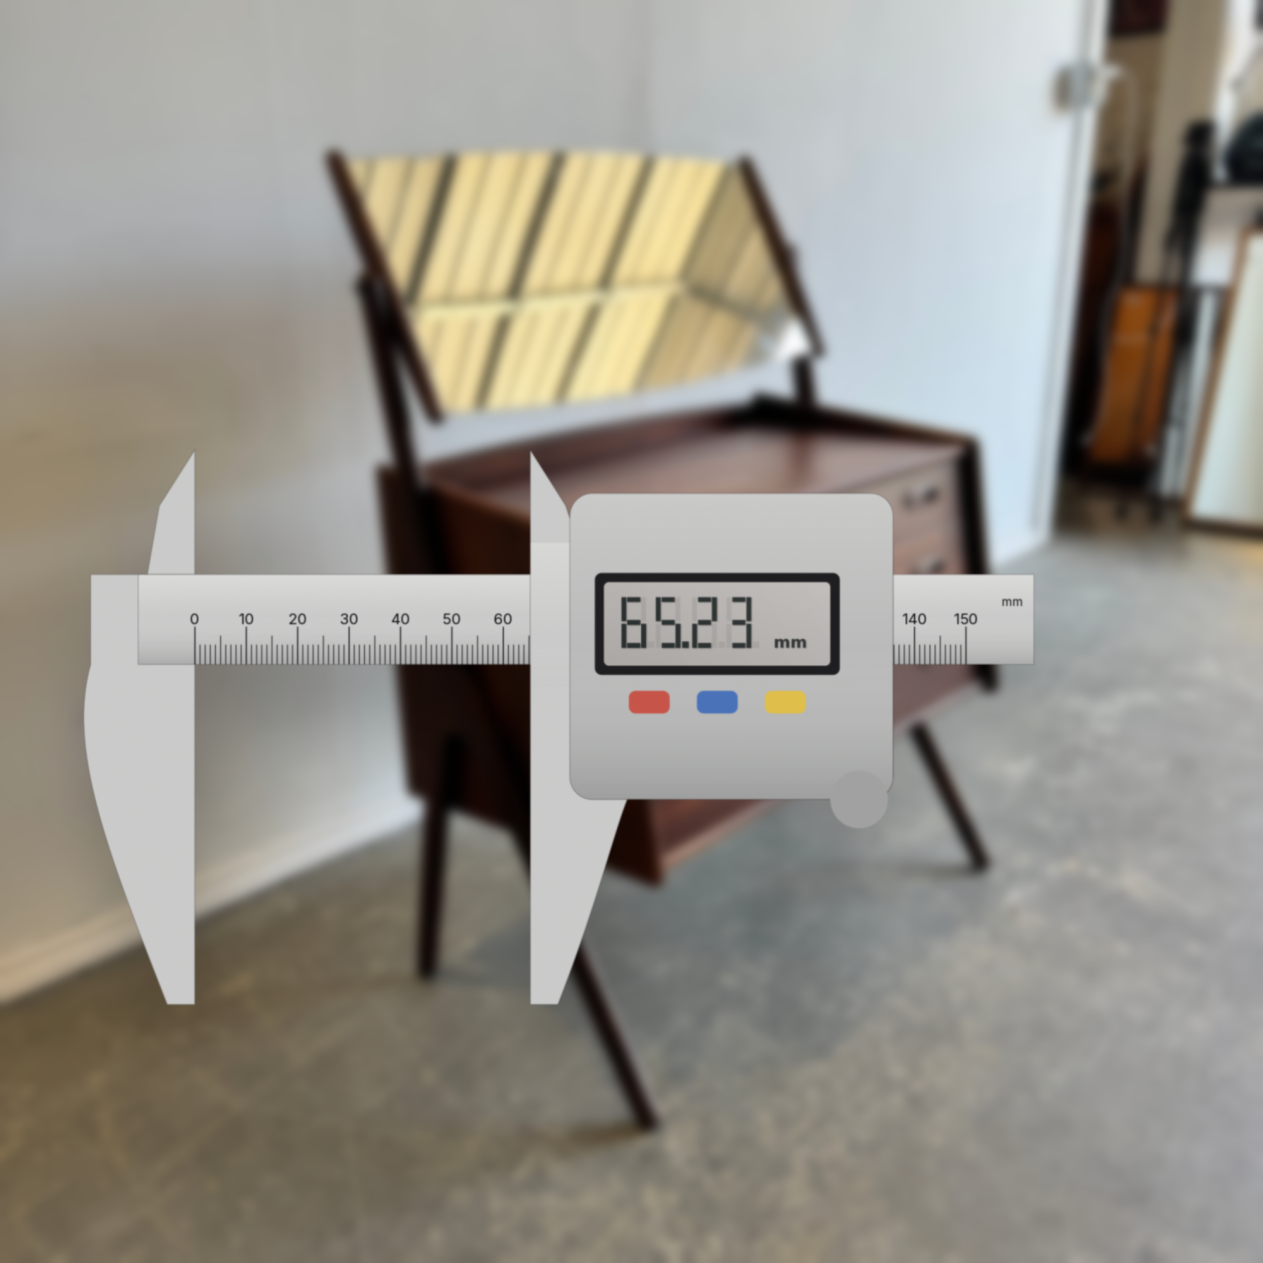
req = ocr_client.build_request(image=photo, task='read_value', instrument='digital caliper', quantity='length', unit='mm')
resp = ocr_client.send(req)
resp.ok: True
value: 65.23 mm
